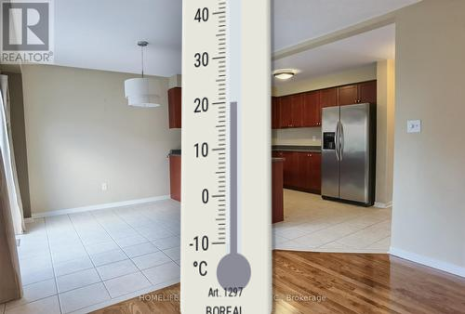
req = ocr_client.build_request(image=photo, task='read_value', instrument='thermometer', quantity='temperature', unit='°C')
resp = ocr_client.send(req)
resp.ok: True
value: 20 °C
